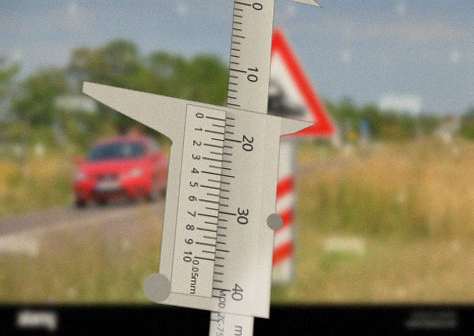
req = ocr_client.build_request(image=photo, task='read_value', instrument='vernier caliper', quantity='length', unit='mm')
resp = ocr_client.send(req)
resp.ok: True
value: 17.4 mm
